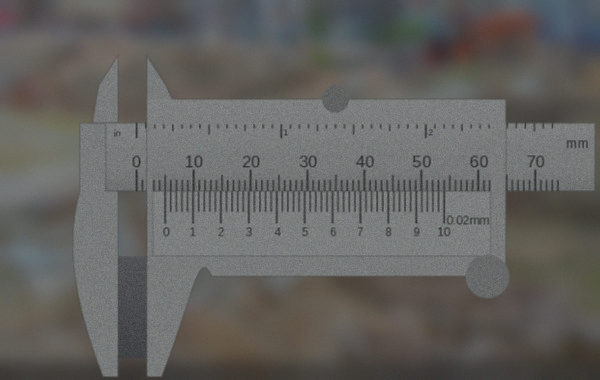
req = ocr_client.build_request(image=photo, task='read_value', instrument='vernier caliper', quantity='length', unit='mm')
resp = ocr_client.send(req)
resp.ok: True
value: 5.0 mm
